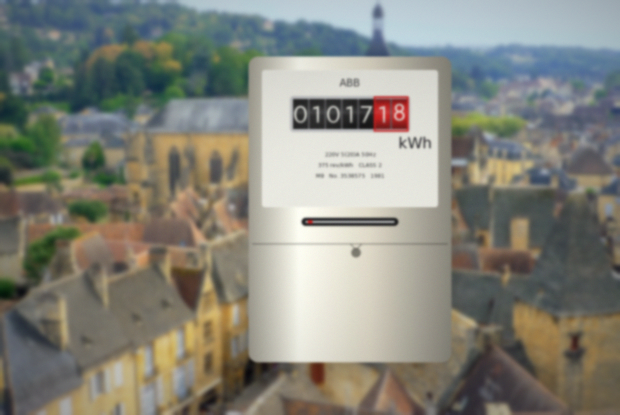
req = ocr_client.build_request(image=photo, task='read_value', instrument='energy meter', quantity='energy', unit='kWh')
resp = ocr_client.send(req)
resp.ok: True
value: 1017.18 kWh
